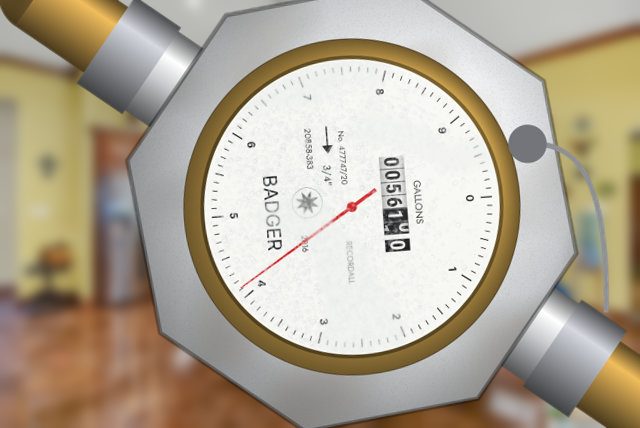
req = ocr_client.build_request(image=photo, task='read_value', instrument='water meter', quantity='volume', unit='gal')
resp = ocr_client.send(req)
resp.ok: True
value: 56104.1 gal
